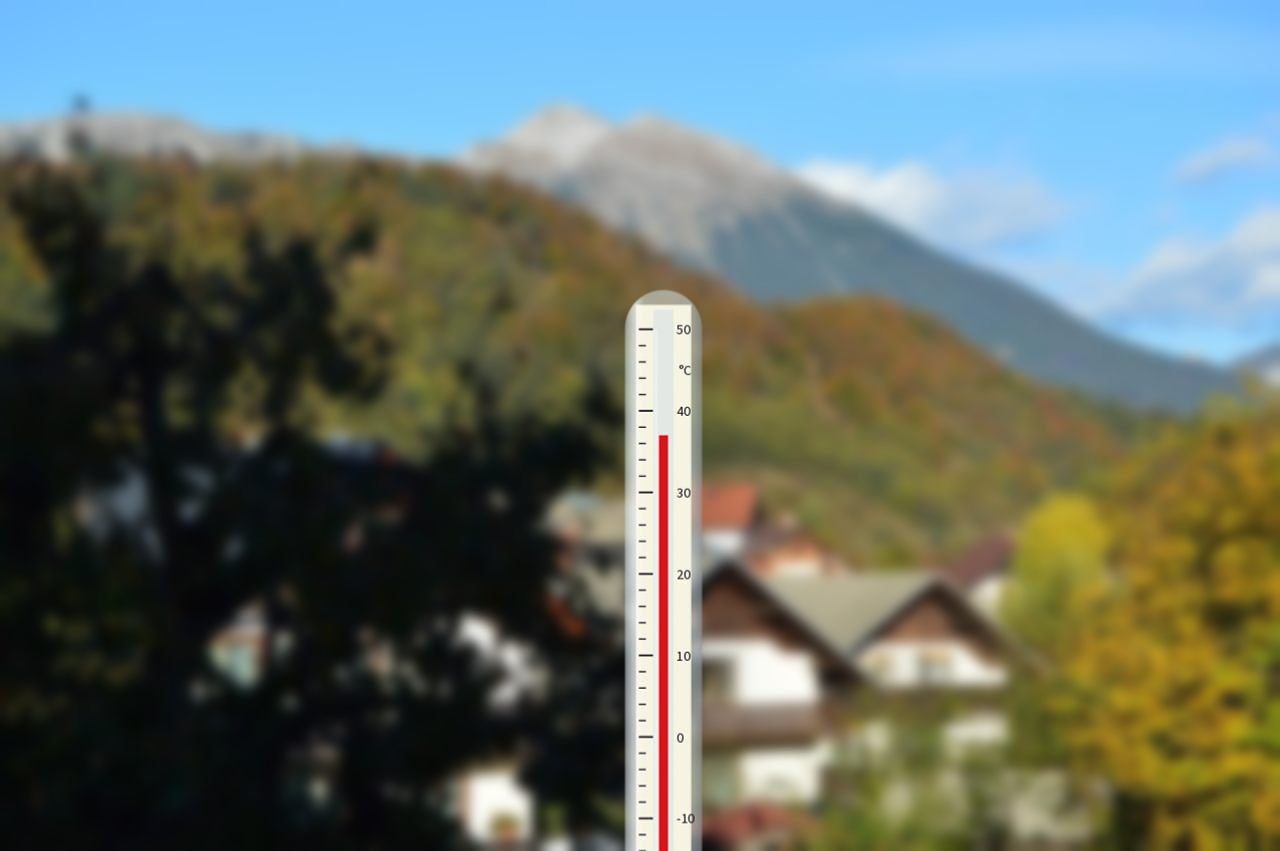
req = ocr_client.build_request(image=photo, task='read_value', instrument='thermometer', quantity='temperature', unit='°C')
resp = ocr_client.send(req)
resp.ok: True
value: 37 °C
